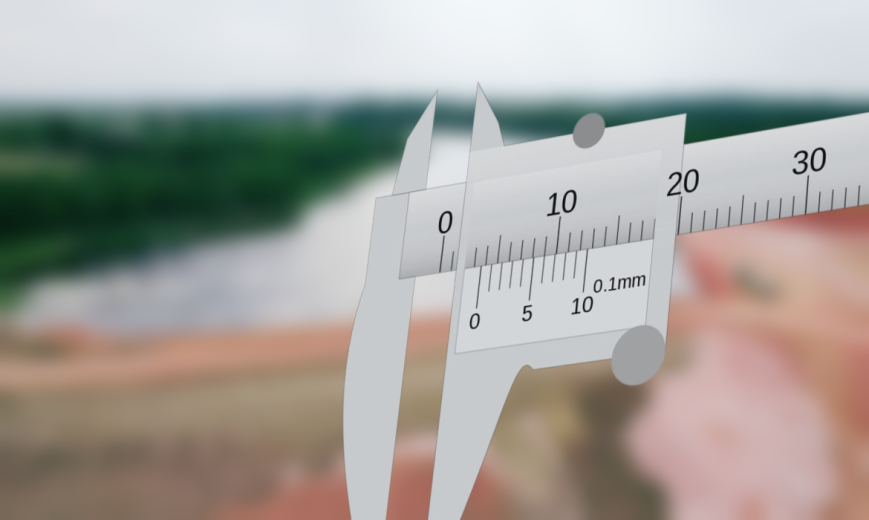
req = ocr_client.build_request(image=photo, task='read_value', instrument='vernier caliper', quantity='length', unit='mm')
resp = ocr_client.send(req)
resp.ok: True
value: 3.6 mm
